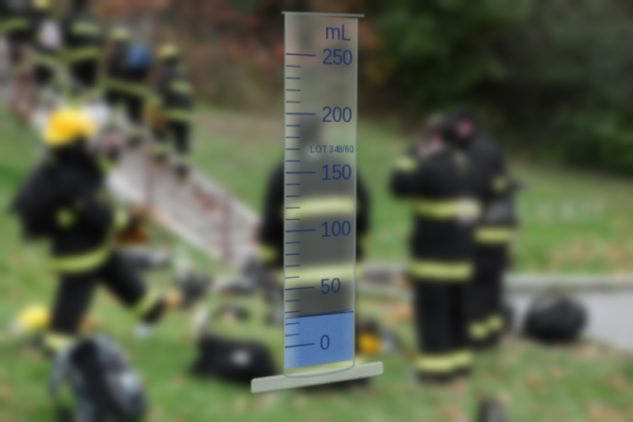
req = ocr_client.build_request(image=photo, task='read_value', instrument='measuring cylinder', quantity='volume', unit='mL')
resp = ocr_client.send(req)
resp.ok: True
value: 25 mL
